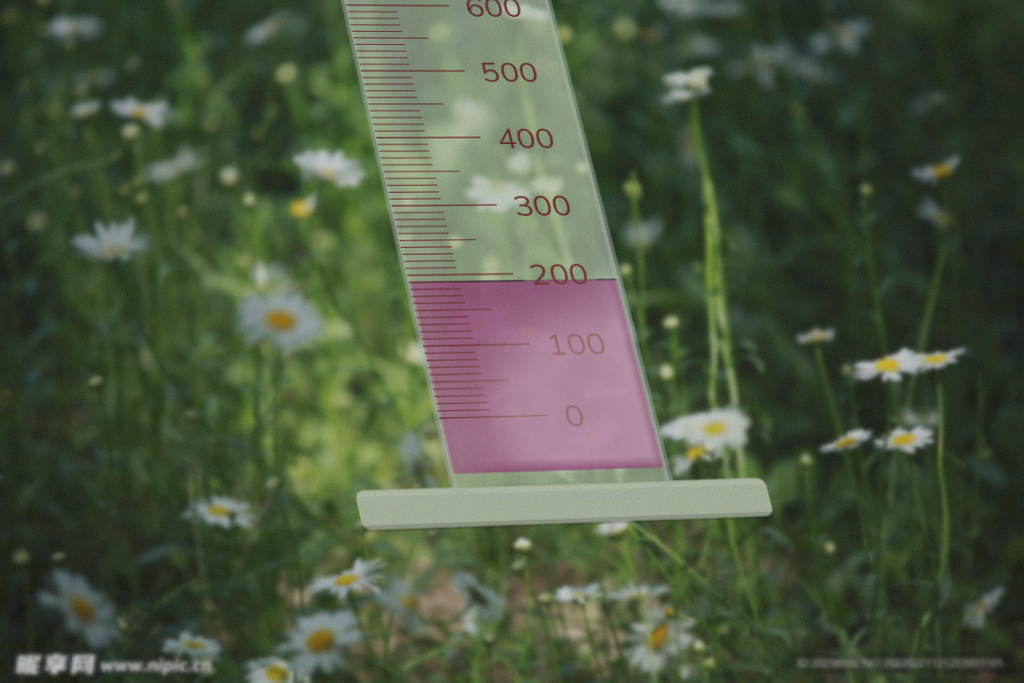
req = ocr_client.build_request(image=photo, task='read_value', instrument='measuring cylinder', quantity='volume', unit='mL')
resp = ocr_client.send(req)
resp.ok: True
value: 190 mL
